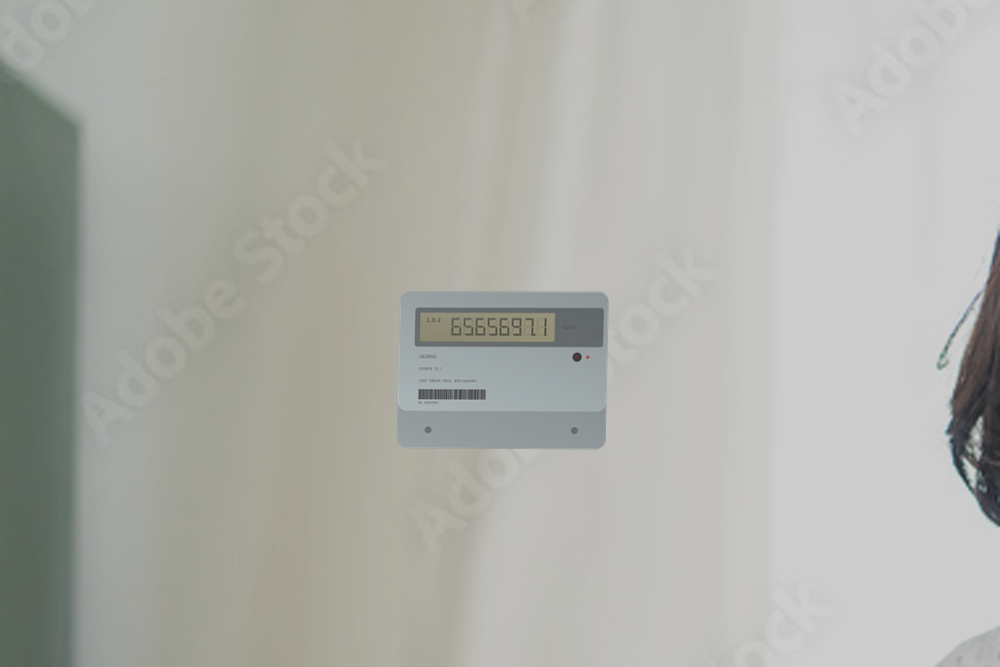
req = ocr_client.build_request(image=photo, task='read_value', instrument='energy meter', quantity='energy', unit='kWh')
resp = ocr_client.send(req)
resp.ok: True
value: 6565697.1 kWh
